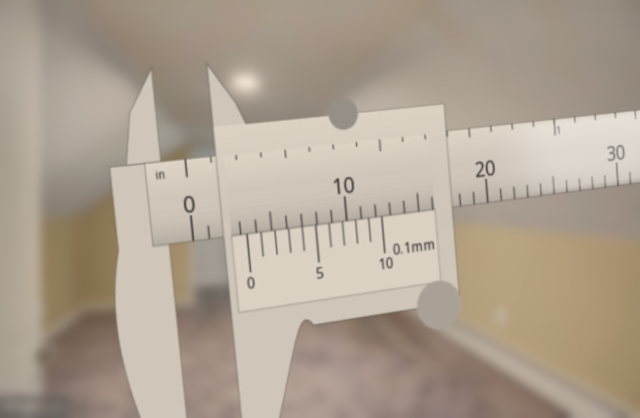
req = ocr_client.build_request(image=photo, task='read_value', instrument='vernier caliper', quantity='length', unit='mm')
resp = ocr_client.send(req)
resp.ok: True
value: 3.4 mm
